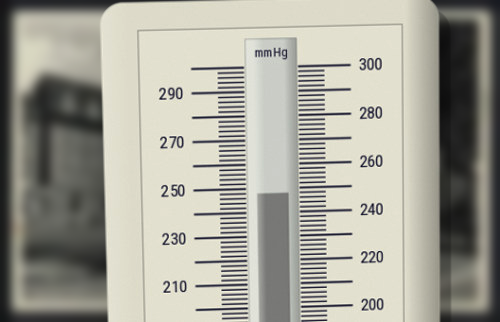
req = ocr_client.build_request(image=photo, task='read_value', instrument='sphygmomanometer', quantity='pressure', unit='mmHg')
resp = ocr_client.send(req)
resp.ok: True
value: 248 mmHg
